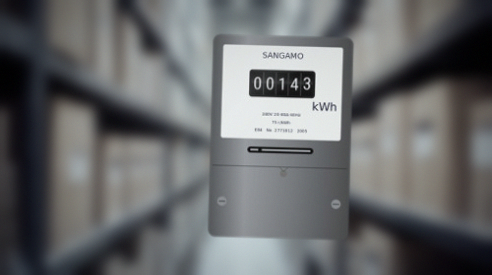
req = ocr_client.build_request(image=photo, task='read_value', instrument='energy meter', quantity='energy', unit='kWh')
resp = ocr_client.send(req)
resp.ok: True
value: 143 kWh
